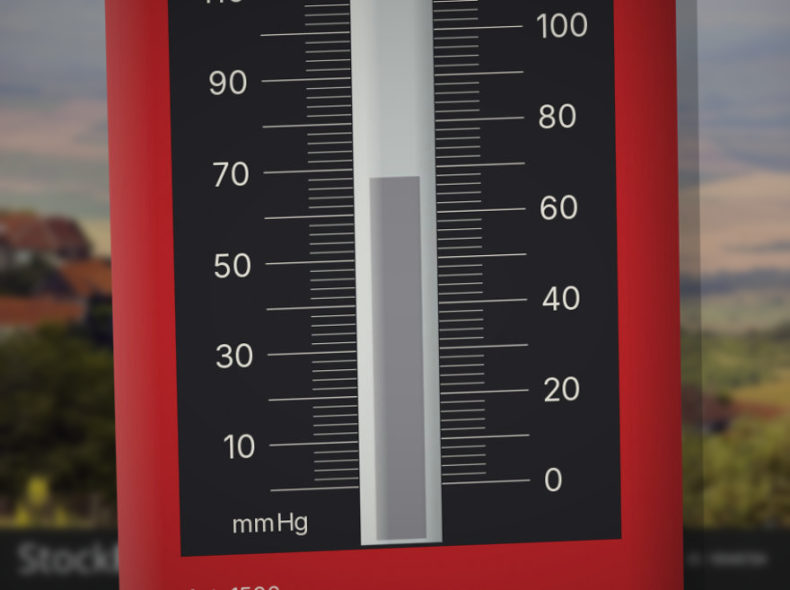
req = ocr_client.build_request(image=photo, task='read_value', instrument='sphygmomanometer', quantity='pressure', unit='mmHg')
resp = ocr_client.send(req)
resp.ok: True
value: 68 mmHg
